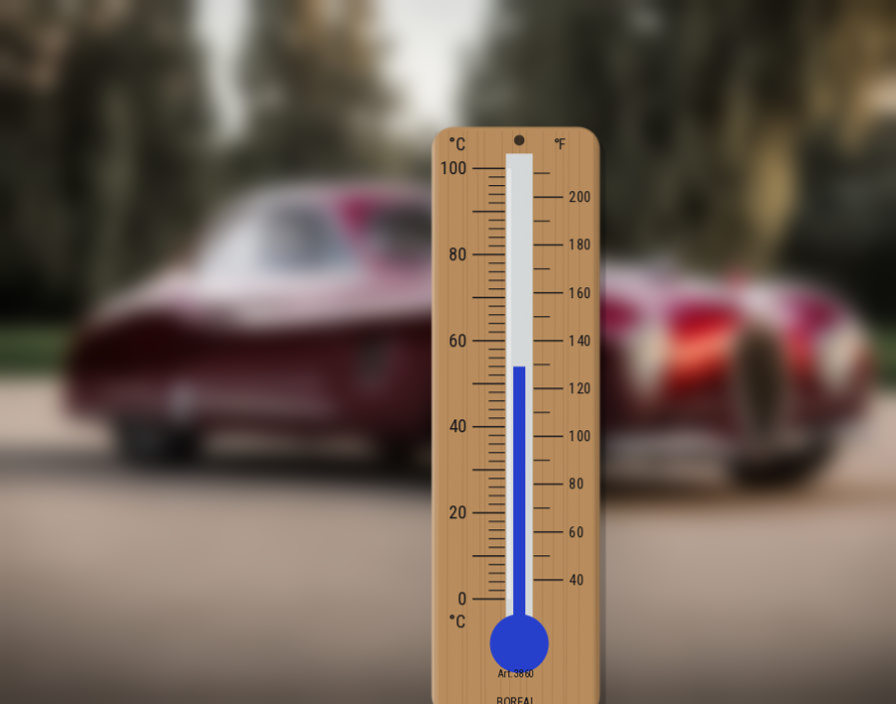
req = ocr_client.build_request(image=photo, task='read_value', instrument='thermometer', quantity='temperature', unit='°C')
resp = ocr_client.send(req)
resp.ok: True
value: 54 °C
